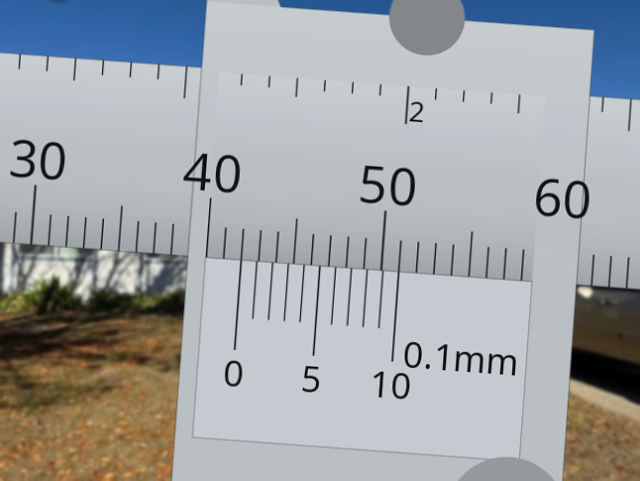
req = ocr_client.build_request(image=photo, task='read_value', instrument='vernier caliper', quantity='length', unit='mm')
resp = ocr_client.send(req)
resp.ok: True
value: 42.0 mm
